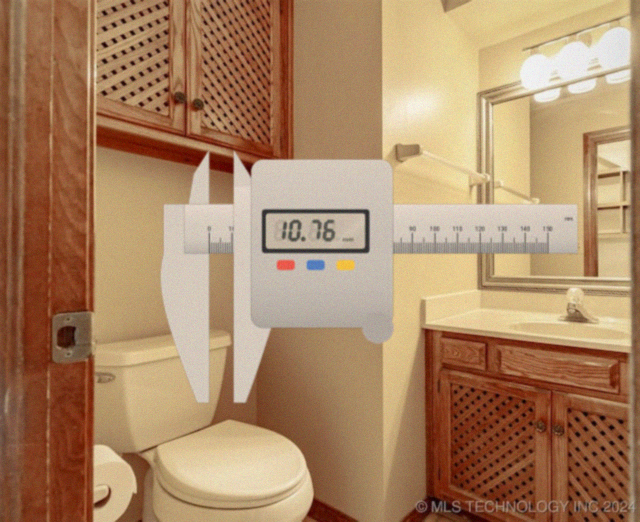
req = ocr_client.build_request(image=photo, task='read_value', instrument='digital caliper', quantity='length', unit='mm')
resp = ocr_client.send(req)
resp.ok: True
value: 10.76 mm
